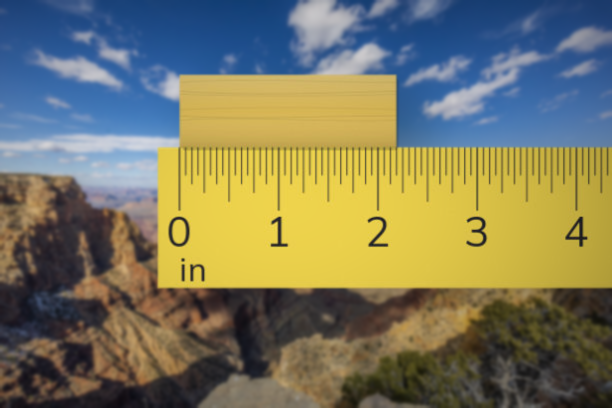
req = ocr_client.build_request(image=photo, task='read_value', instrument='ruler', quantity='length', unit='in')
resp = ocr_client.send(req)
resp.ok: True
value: 2.1875 in
